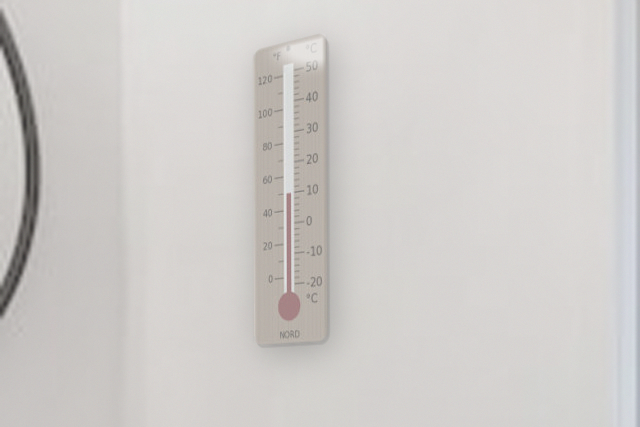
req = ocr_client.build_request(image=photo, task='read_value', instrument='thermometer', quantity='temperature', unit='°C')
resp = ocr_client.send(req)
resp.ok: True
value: 10 °C
